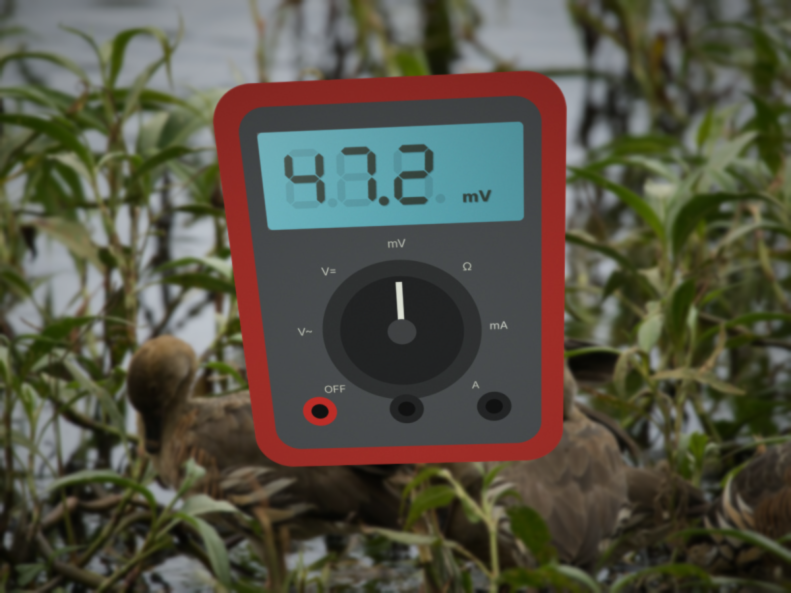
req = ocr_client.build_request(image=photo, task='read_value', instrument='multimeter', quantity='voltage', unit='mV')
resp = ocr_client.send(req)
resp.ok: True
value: 47.2 mV
